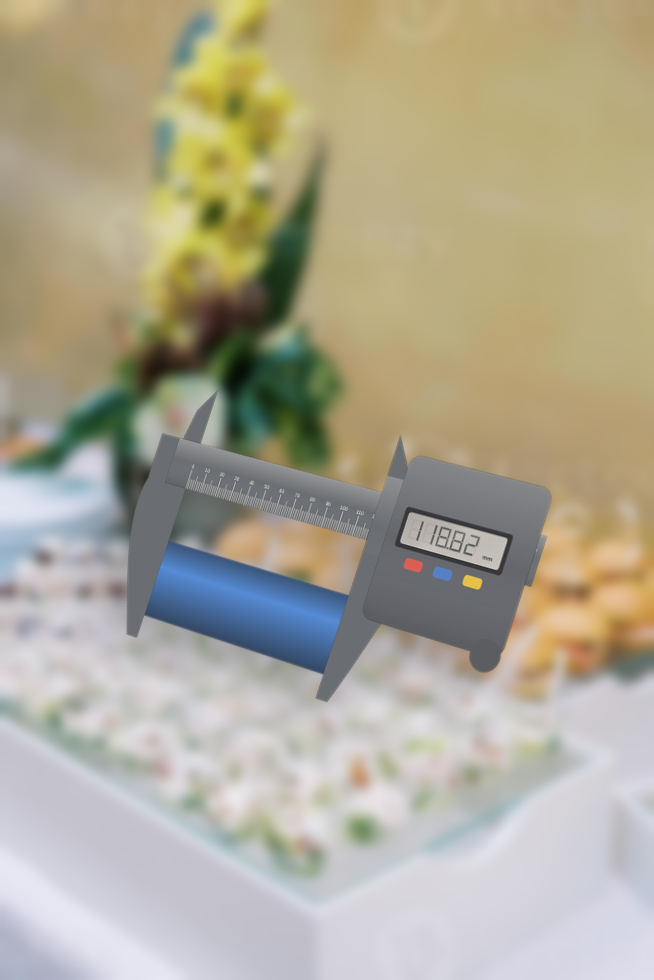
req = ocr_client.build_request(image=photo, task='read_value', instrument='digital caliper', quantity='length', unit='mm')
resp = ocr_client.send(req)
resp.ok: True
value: 118.82 mm
